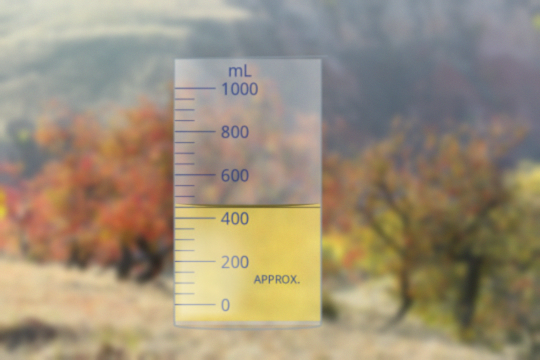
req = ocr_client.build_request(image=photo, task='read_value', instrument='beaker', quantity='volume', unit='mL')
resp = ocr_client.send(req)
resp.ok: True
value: 450 mL
